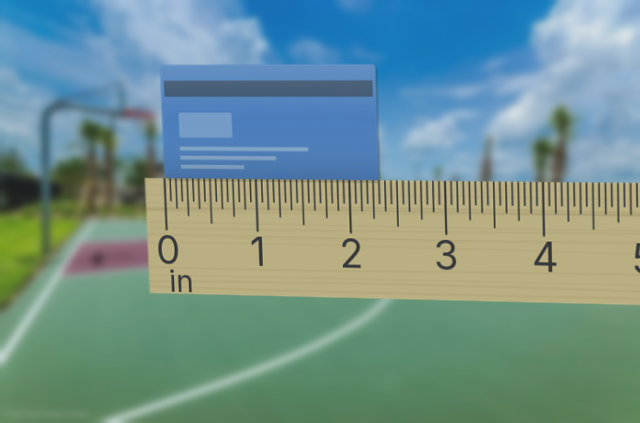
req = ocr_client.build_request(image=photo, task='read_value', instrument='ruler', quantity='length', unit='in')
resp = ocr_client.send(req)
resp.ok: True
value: 2.3125 in
